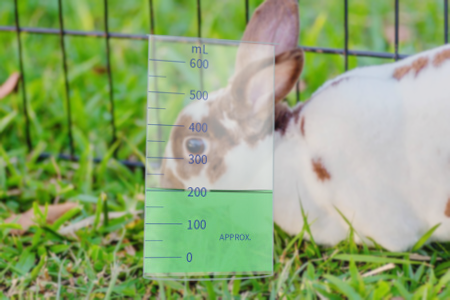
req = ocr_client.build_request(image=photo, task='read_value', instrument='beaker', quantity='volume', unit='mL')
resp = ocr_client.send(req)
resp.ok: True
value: 200 mL
